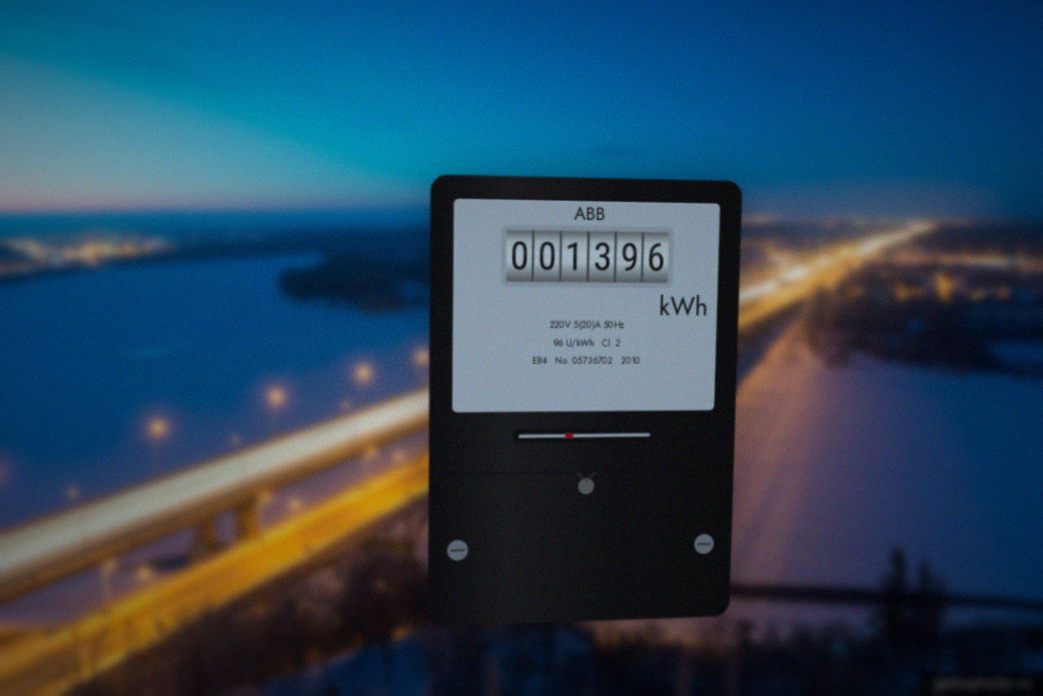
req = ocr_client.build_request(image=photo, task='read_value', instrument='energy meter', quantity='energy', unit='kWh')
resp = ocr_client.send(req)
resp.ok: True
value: 1396 kWh
